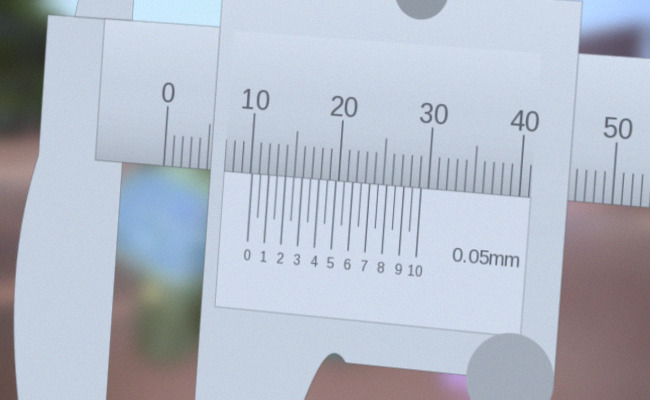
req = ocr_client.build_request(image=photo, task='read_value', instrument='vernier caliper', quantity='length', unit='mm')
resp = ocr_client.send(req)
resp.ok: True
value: 10.2 mm
